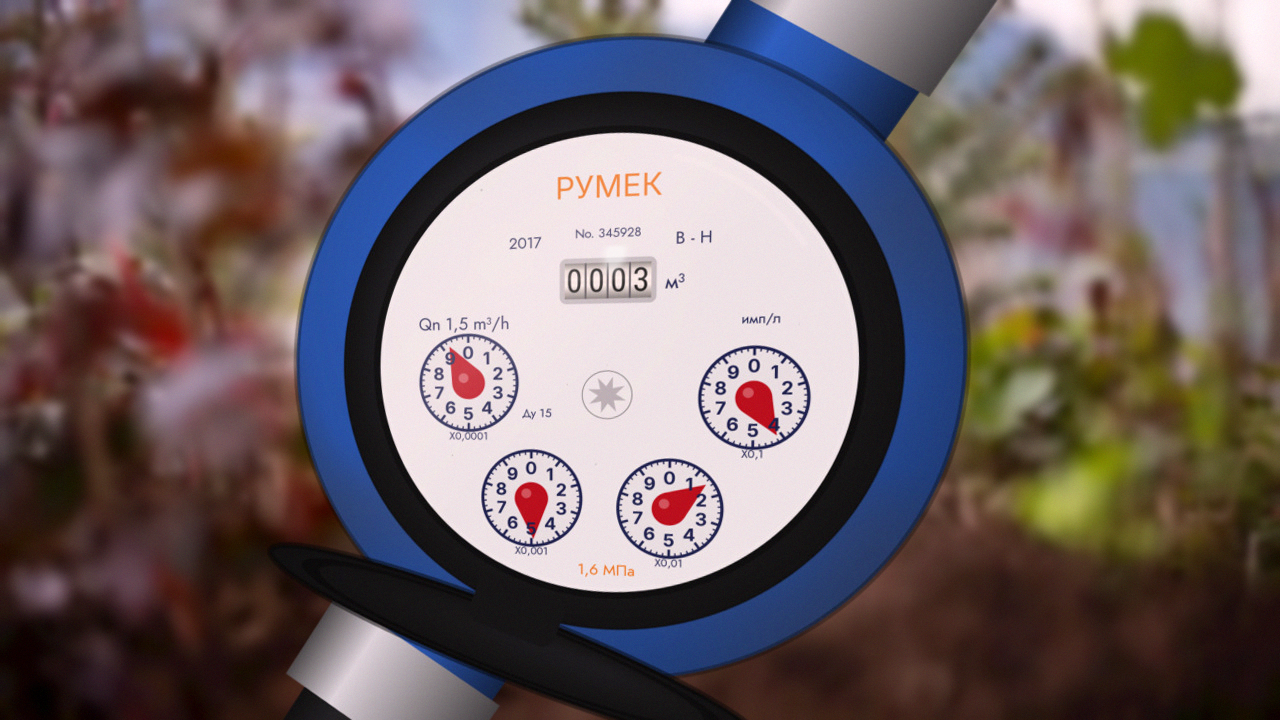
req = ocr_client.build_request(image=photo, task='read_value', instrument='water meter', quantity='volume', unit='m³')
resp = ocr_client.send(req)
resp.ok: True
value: 3.4149 m³
